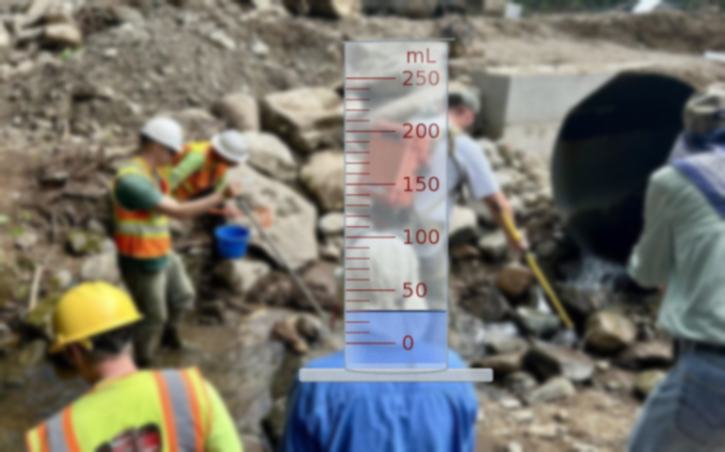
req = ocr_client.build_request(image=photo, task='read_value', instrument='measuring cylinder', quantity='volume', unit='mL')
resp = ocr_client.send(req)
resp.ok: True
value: 30 mL
